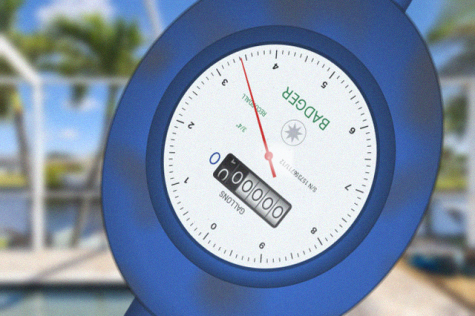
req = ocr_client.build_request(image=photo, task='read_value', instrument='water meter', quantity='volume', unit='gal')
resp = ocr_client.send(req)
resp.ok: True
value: 3.4 gal
